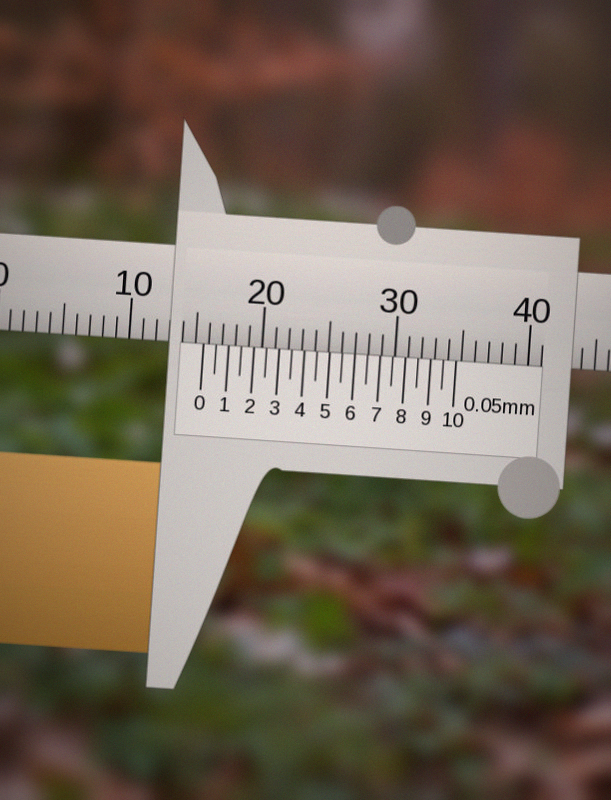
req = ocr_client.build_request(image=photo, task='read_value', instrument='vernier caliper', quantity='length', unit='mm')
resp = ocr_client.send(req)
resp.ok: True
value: 15.6 mm
